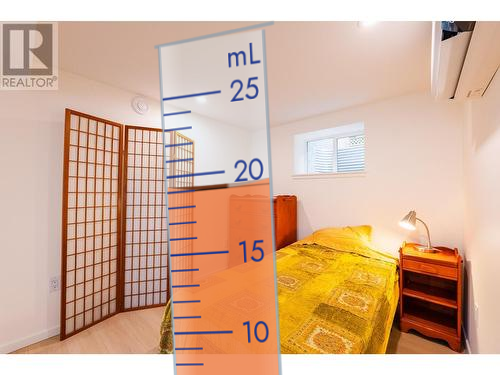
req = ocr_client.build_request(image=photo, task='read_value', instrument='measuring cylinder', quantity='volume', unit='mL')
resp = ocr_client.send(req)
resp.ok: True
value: 19 mL
